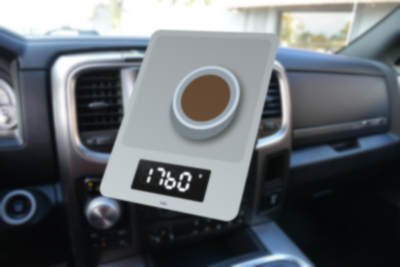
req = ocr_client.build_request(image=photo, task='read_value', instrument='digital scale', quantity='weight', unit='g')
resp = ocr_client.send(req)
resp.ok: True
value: 1760 g
